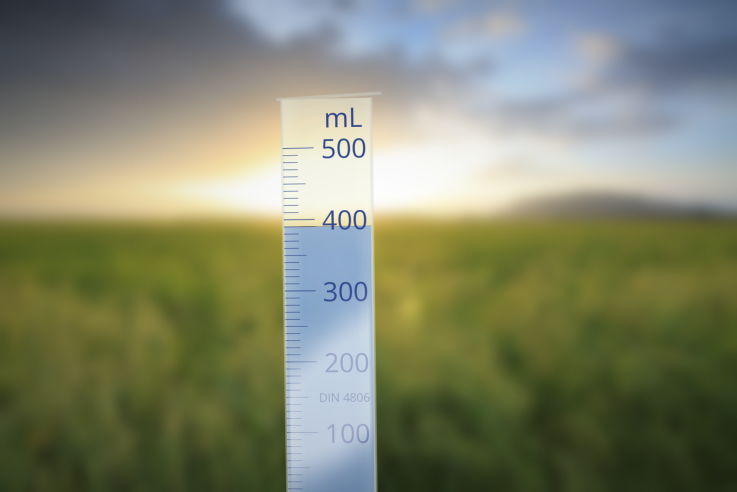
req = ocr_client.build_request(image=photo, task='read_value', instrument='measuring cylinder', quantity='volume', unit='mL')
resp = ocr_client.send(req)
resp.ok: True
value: 390 mL
